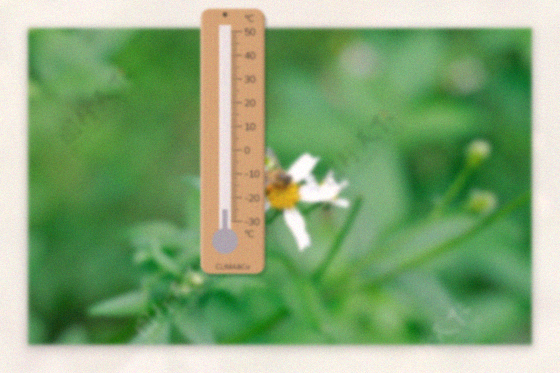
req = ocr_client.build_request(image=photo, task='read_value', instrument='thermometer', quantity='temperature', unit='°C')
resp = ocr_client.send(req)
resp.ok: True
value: -25 °C
